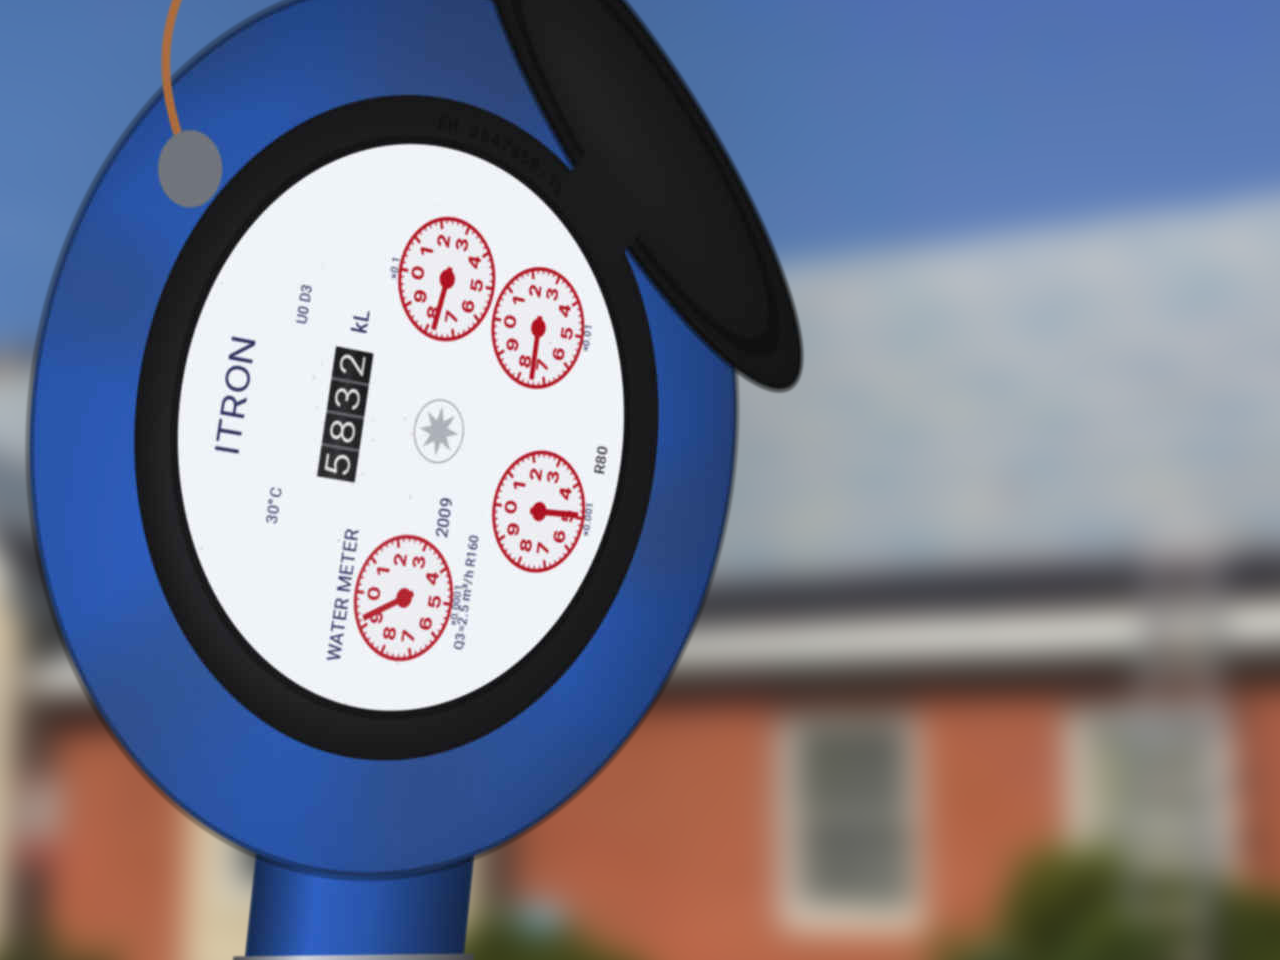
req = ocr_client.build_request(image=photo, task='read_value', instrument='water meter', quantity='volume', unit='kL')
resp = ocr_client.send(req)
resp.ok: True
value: 5832.7749 kL
